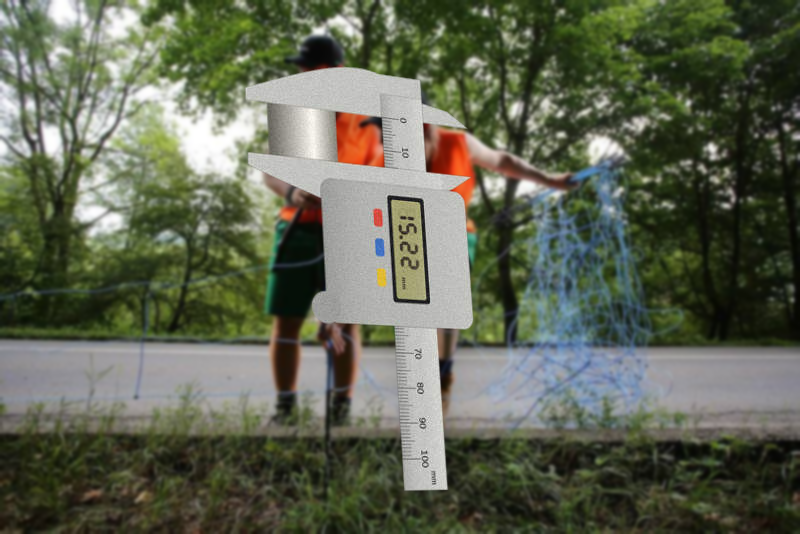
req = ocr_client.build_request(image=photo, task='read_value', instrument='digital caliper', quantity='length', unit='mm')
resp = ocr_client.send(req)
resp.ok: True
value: 15.22 mm
